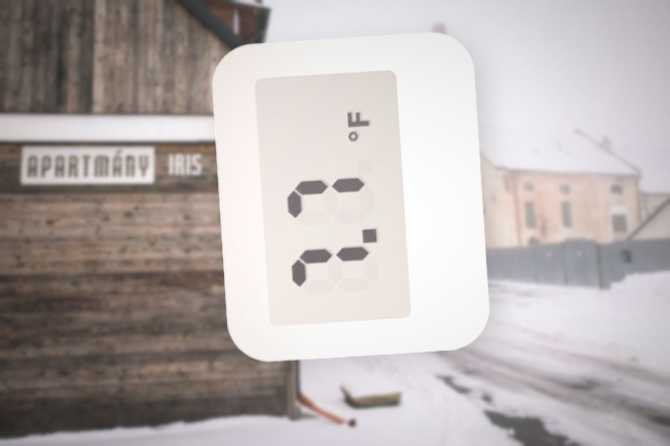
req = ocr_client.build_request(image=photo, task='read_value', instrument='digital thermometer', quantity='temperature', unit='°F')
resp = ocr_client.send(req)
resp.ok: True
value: 7.7 °F
